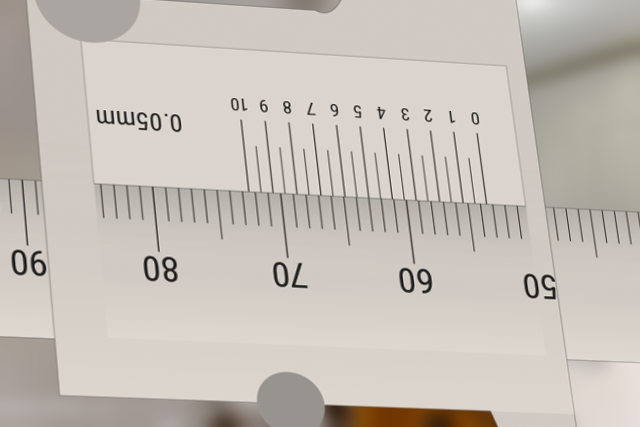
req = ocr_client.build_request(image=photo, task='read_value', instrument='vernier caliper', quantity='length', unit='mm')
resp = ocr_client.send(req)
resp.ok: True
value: 53.5 mm
